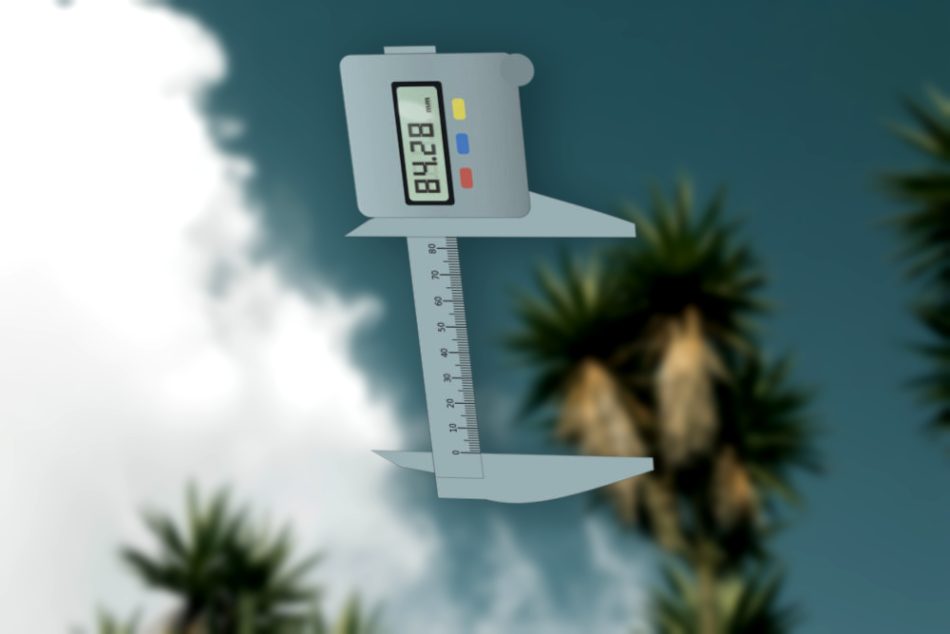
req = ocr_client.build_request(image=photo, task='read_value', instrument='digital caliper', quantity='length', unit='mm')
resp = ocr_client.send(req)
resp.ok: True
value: 84.28 mm
